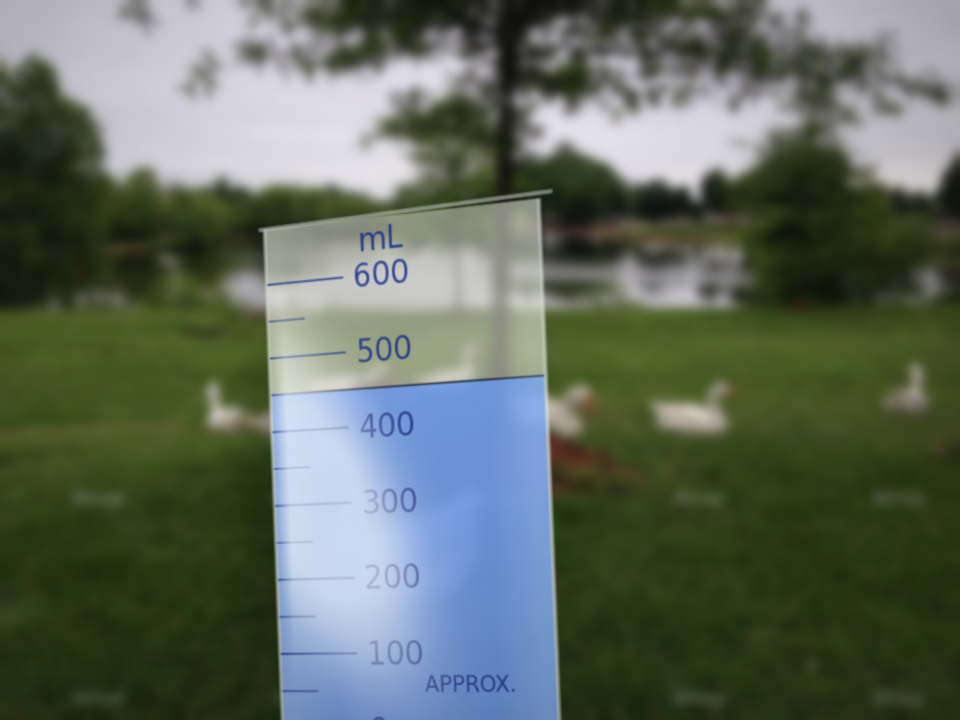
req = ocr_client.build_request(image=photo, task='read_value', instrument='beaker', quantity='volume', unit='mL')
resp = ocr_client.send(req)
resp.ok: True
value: 450 mL
